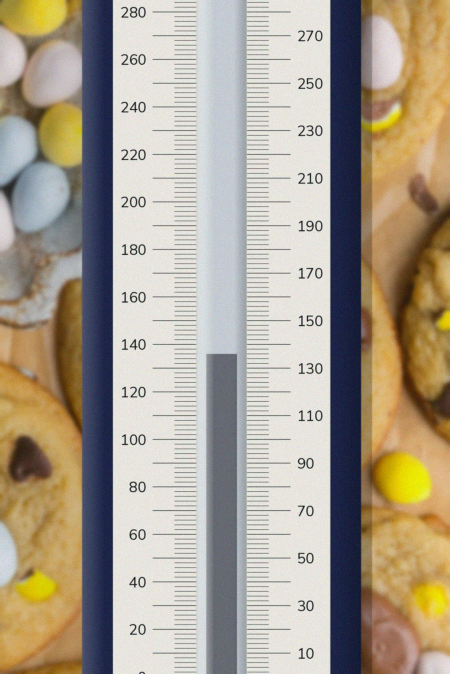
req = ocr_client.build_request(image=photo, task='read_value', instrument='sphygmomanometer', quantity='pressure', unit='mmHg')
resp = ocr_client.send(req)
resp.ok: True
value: 136 mmHg
